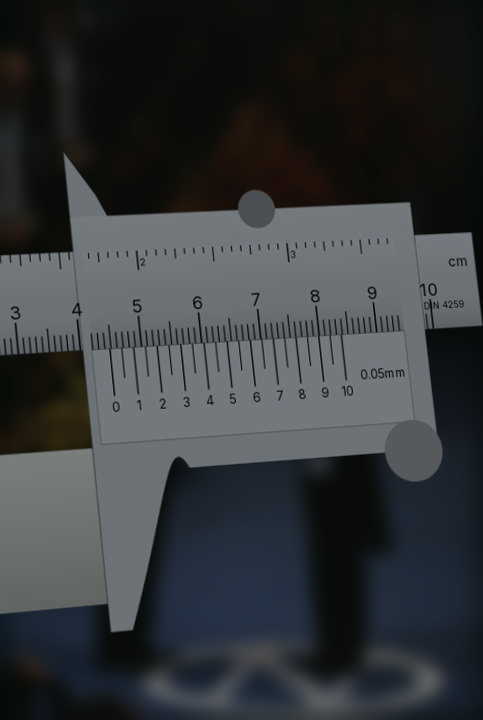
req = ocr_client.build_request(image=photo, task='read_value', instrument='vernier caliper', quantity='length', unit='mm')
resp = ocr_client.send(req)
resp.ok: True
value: 44.8 mm
